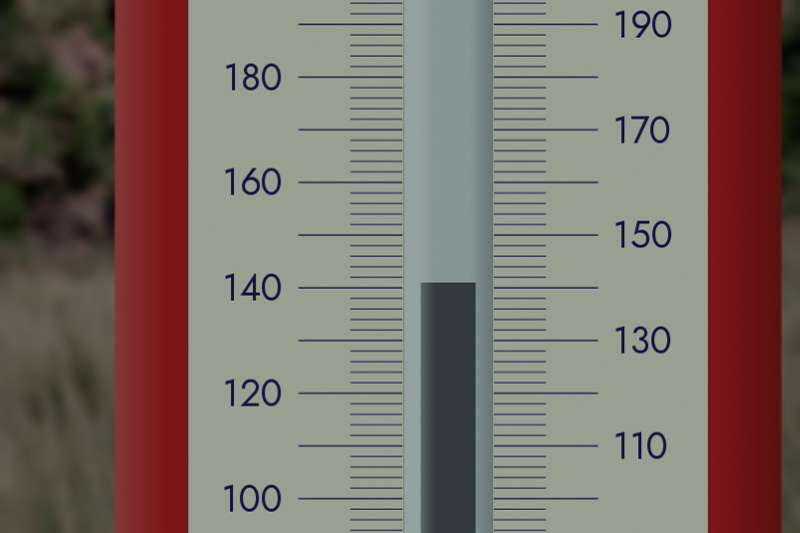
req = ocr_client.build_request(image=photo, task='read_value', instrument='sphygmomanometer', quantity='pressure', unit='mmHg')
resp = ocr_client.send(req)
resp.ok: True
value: 141 mmHg
